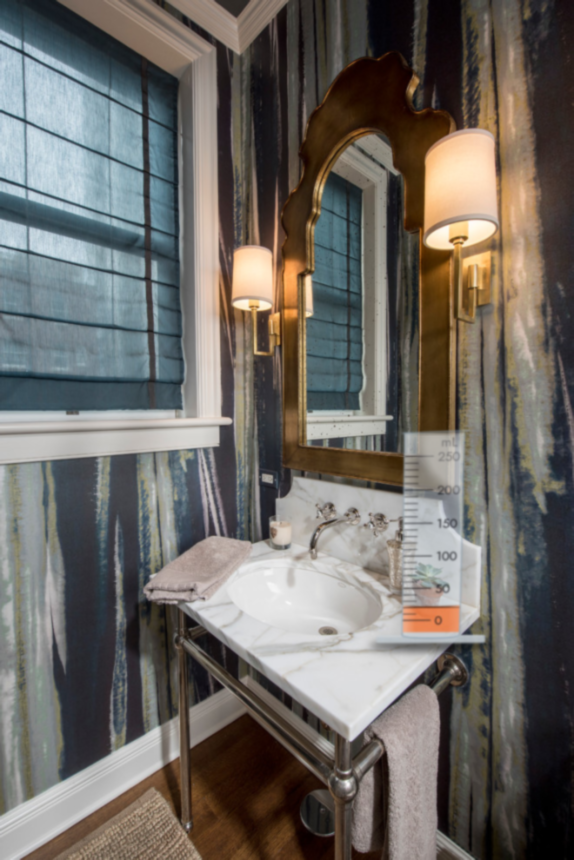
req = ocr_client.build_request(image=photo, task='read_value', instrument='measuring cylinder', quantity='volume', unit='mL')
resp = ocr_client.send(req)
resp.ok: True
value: 20 mL
